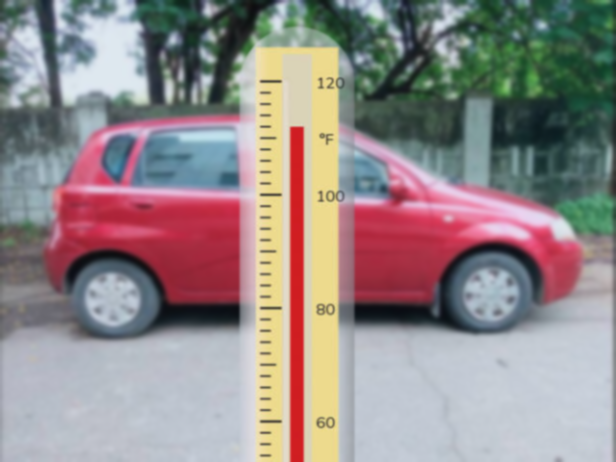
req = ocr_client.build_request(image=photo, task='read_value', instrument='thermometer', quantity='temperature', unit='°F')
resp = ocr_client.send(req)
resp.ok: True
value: 112 °F
